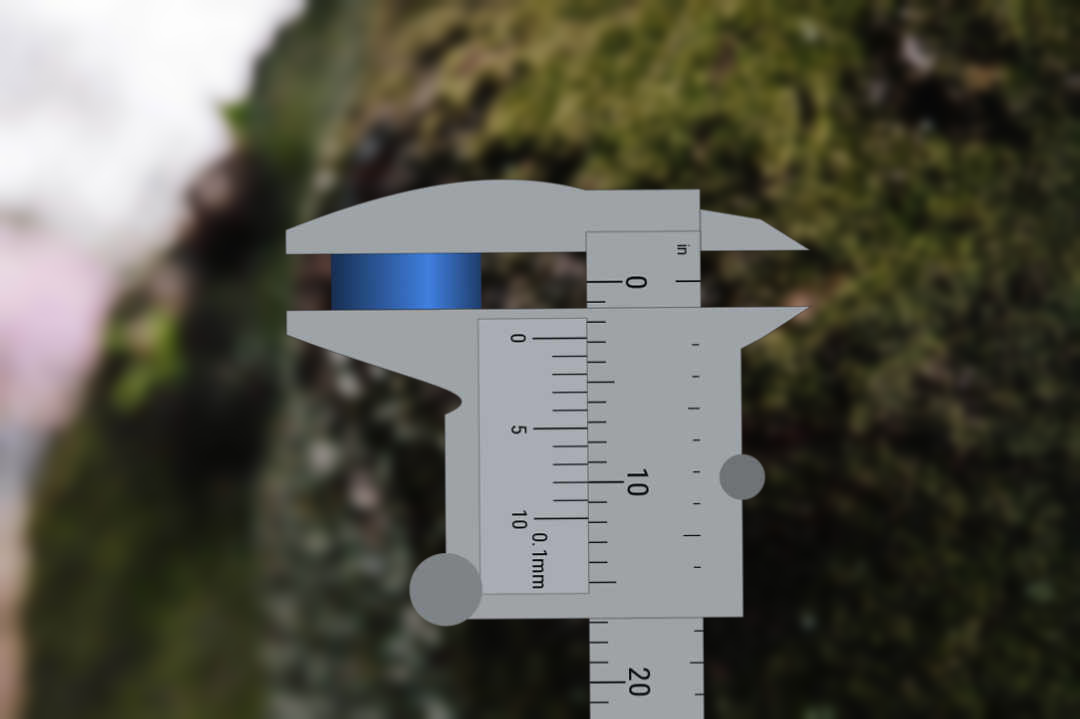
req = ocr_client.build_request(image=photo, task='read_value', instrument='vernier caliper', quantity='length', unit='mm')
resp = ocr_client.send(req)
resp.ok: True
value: 2.8 mm
